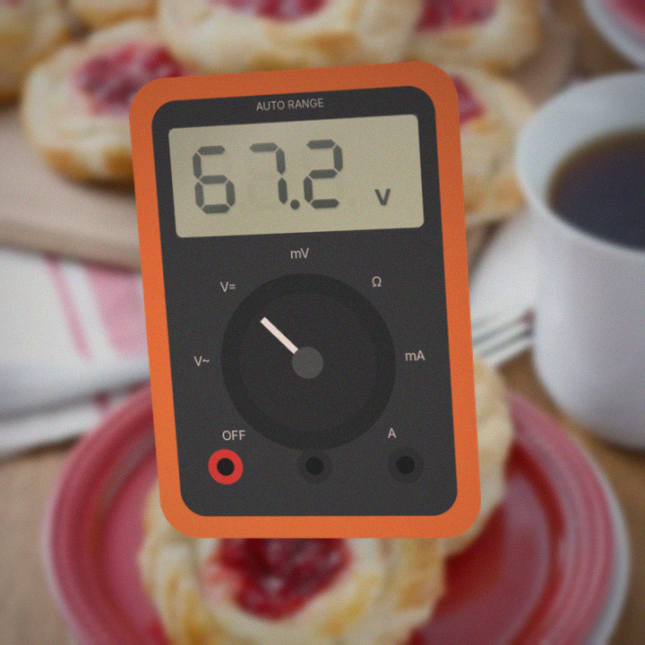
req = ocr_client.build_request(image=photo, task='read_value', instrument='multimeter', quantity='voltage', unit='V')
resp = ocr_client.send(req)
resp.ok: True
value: 67.2 V
